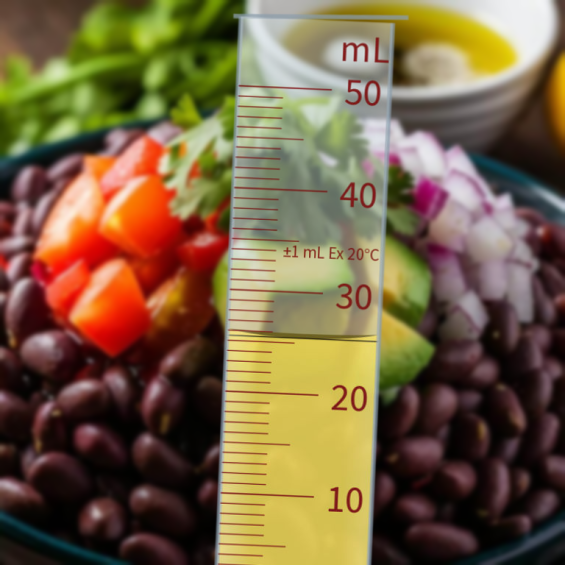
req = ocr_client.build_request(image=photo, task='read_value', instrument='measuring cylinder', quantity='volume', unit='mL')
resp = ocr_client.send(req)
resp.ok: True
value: 25.5 mL
